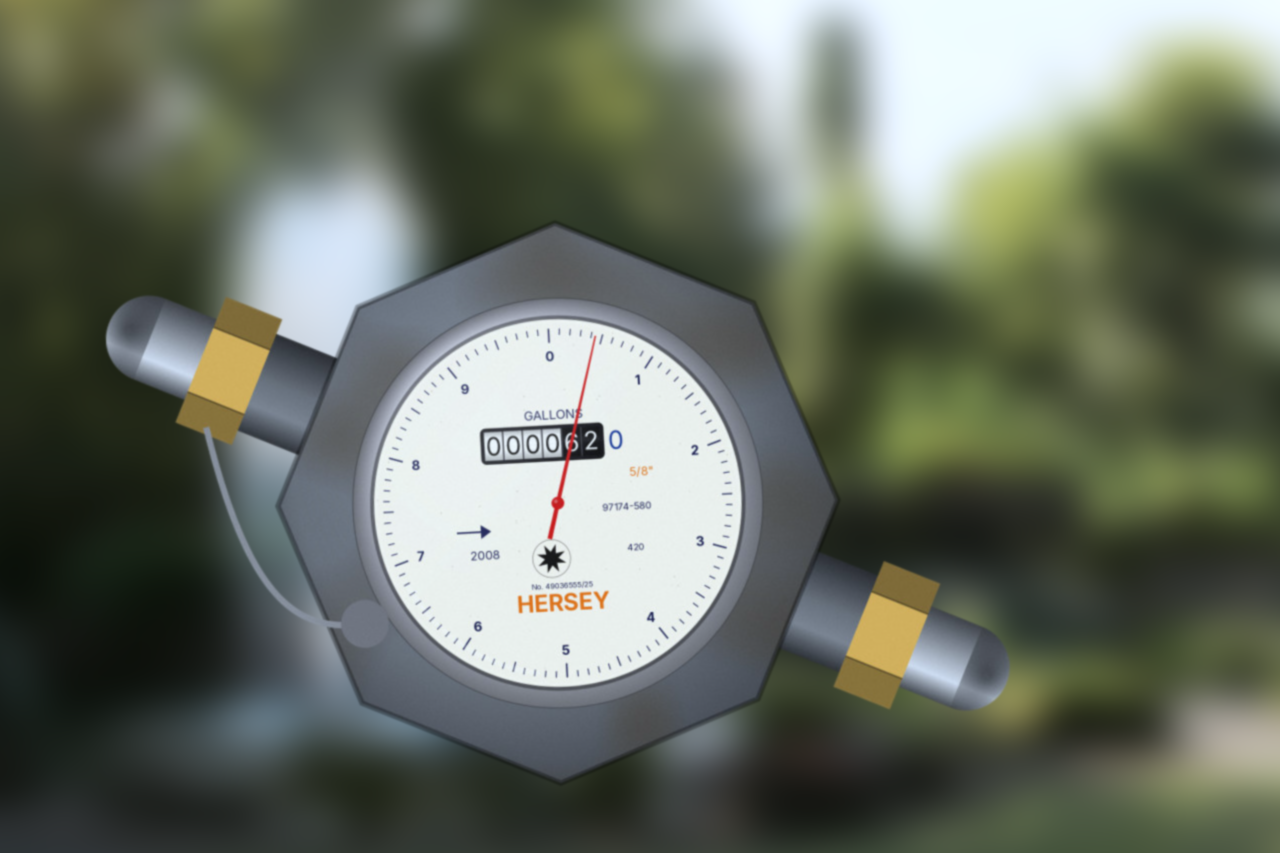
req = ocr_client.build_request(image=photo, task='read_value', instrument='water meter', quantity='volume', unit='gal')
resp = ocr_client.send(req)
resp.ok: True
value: 620.4 gal
